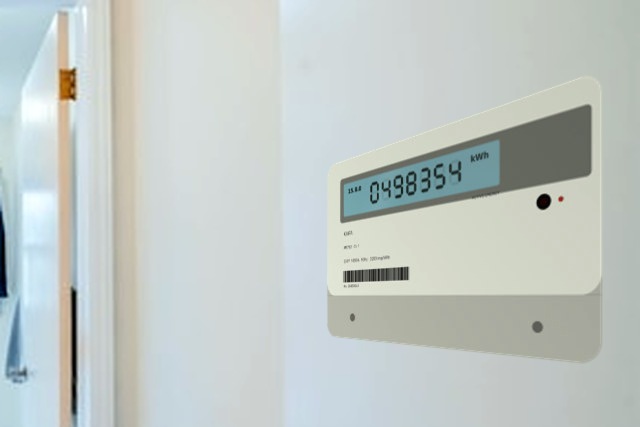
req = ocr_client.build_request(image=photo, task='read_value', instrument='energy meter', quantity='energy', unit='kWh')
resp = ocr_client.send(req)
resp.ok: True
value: 498354 kWh
